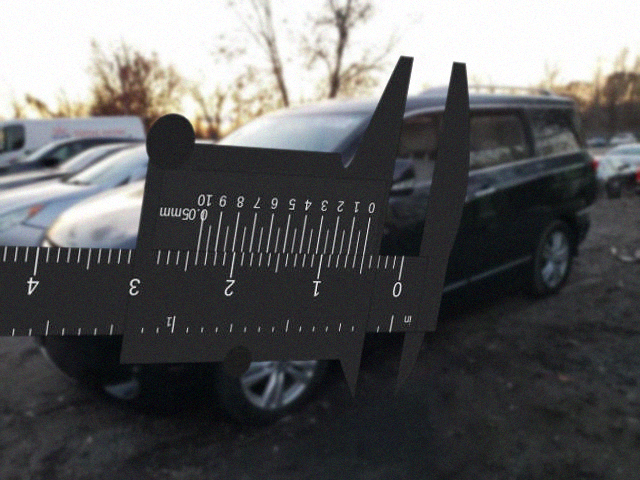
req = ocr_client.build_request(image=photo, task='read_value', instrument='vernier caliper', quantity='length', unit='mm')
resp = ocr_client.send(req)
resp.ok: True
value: 5.0 mm
